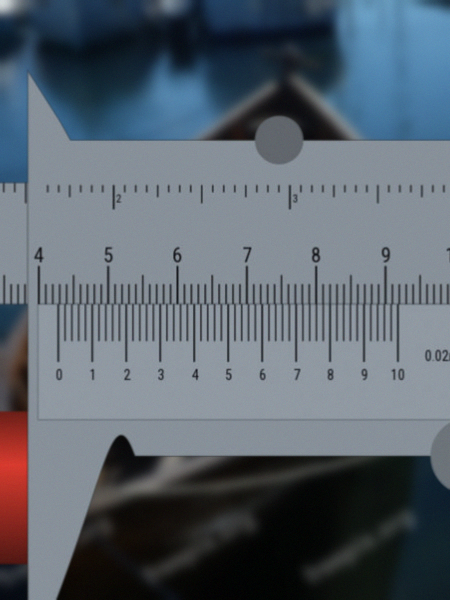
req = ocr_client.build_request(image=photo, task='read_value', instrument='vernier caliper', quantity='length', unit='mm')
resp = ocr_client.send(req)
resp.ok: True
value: 42.8 mm
